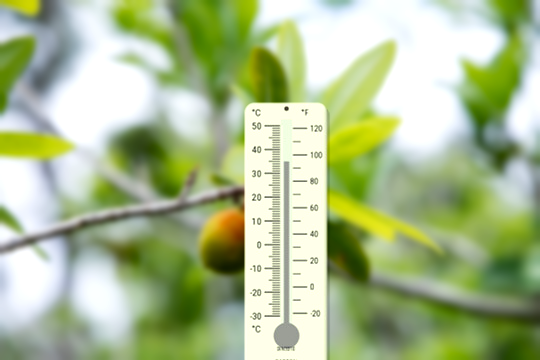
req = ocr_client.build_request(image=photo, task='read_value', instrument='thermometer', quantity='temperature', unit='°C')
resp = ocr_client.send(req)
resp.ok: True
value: 35 °C
